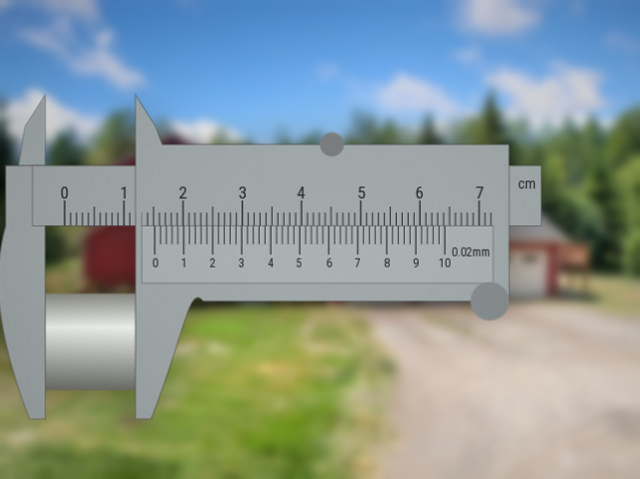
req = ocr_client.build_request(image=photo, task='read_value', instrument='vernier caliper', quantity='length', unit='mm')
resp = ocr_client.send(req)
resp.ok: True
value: 15.2 mm
